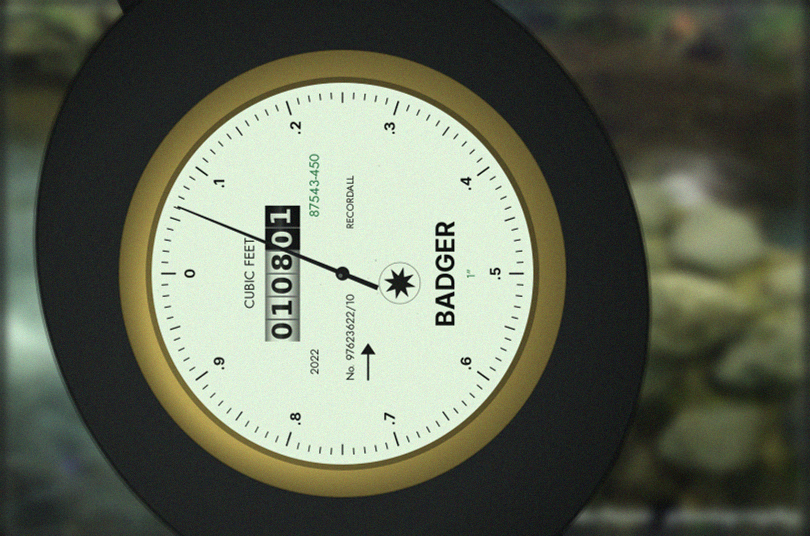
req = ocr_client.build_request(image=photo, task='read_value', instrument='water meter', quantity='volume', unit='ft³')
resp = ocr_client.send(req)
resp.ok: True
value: 10801.06 ft³
